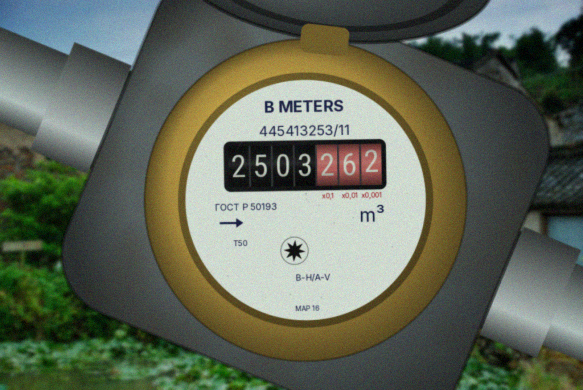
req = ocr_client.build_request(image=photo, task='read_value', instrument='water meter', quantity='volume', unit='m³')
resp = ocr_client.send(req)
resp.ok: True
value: 2503.262 m³
